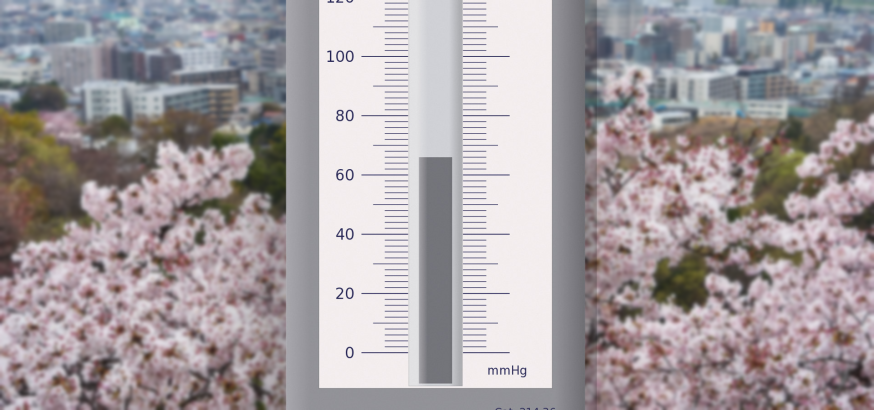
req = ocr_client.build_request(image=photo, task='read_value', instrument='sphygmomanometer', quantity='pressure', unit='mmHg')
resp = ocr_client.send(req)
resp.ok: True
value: 66 mmHg
